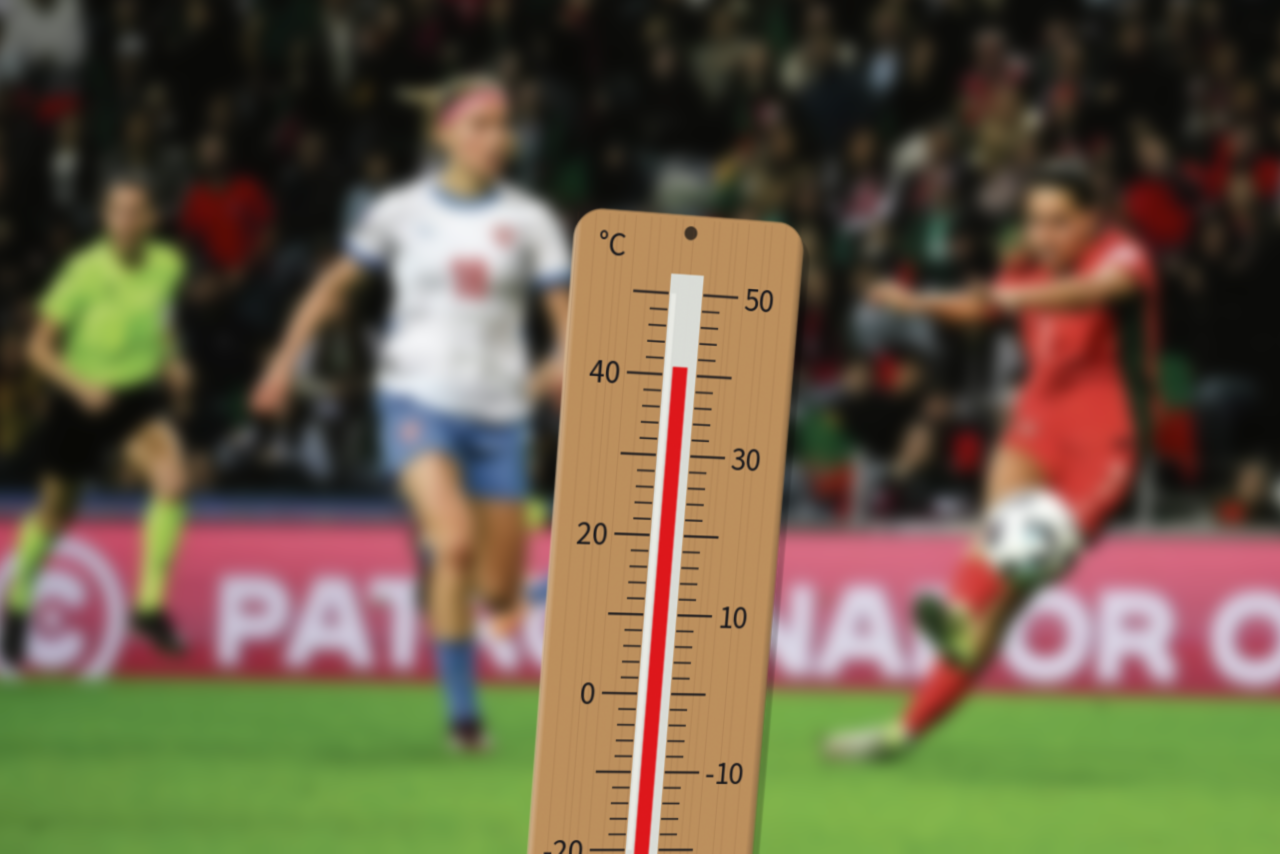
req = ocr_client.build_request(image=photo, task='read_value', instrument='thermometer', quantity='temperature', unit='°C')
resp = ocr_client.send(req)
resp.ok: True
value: 41 °C
